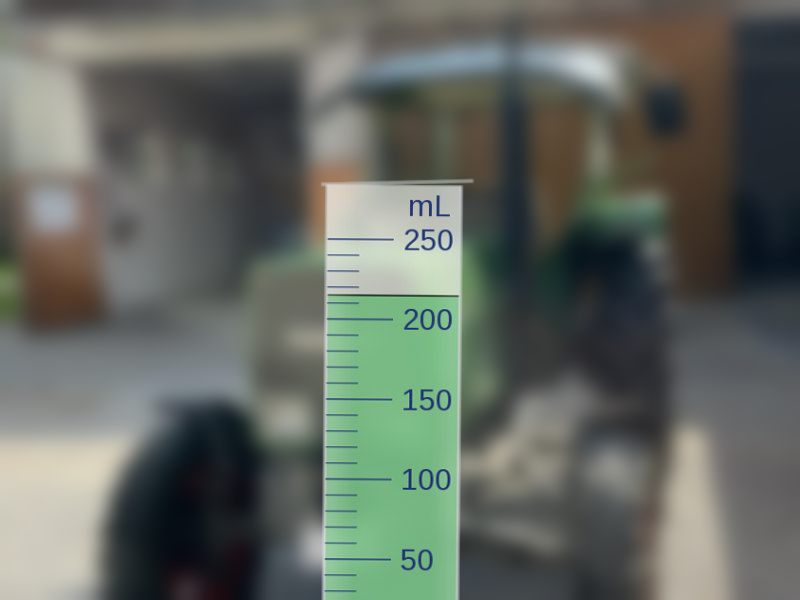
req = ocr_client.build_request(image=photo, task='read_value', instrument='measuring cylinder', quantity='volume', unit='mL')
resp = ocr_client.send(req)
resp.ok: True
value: 215 mL
